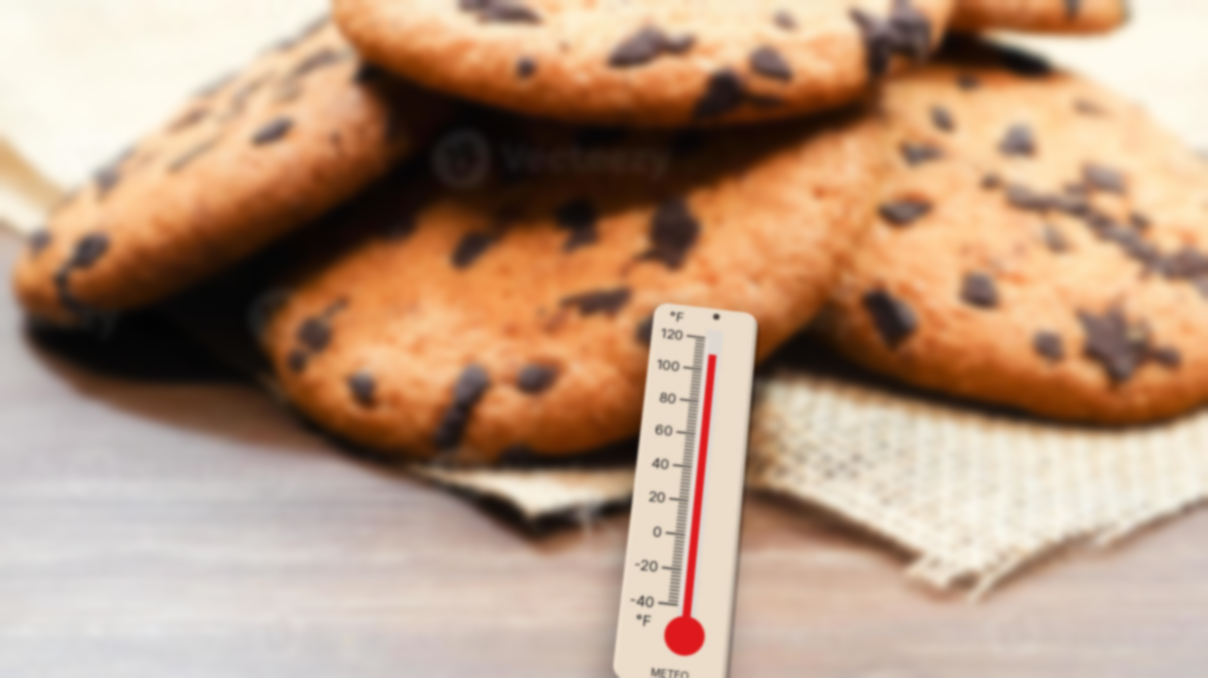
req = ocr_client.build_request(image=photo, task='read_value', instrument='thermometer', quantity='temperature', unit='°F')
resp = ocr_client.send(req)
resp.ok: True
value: 110 °F
